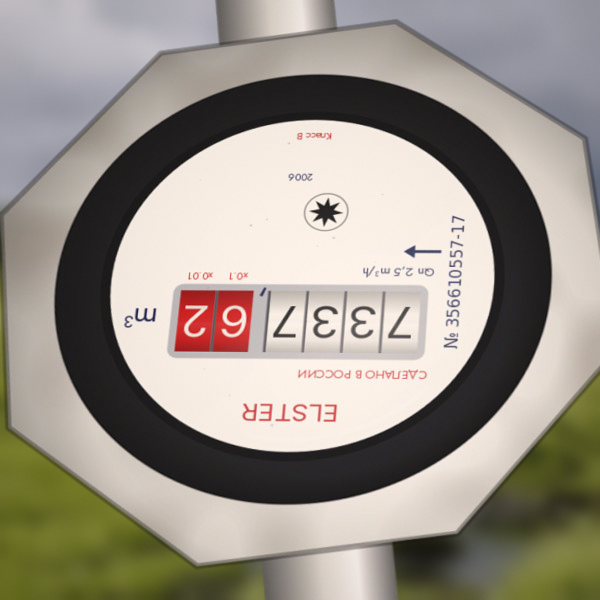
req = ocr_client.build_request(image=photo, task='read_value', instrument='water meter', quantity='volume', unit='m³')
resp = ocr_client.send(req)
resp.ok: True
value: 7337.62 m³
